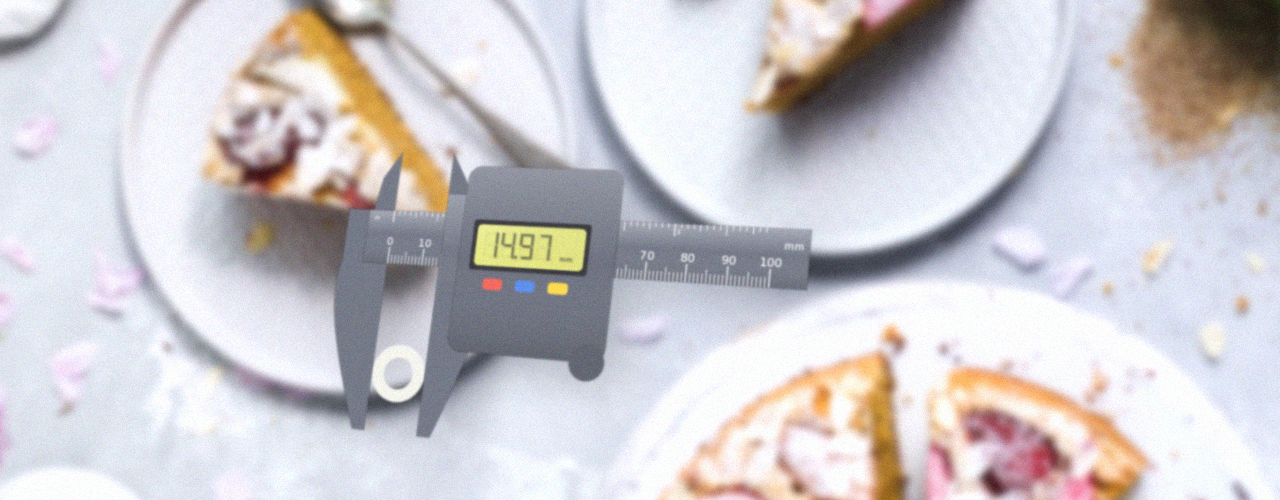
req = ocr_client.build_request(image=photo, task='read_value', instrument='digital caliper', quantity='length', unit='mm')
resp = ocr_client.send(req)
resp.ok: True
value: 14.97 mm
